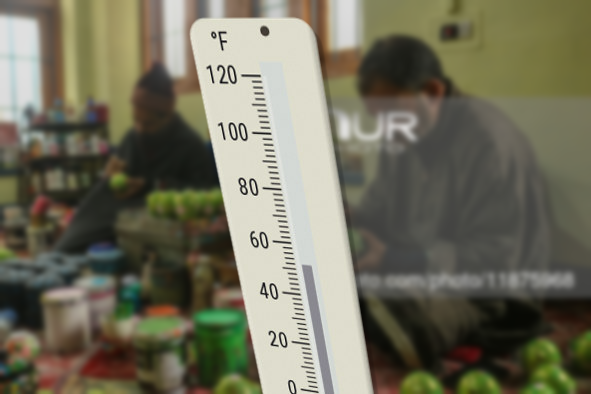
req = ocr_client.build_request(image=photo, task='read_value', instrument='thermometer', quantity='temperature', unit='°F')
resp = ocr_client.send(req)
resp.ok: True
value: 52 °F
